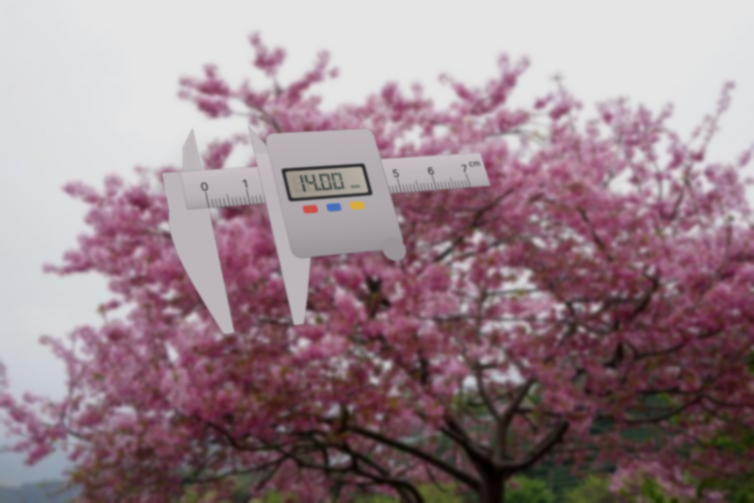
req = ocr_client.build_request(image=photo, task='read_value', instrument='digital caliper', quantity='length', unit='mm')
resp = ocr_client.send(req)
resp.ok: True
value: 14.00 mm
